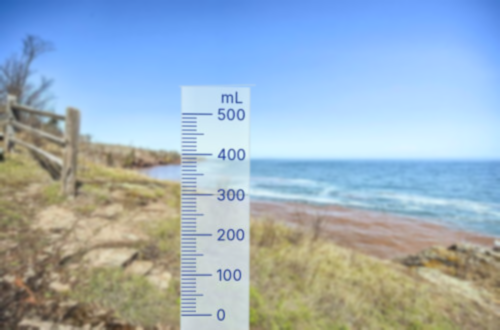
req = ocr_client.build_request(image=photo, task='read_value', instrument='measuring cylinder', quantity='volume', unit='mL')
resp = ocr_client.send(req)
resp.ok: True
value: 300 mL
